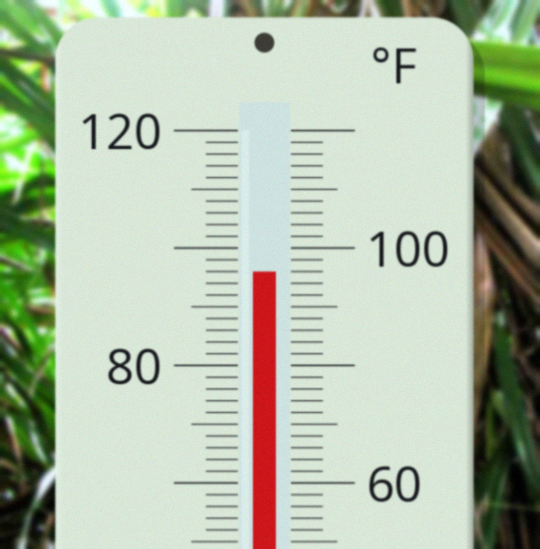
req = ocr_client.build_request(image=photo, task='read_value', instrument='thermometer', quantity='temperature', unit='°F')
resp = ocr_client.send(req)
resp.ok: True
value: 96 °F
